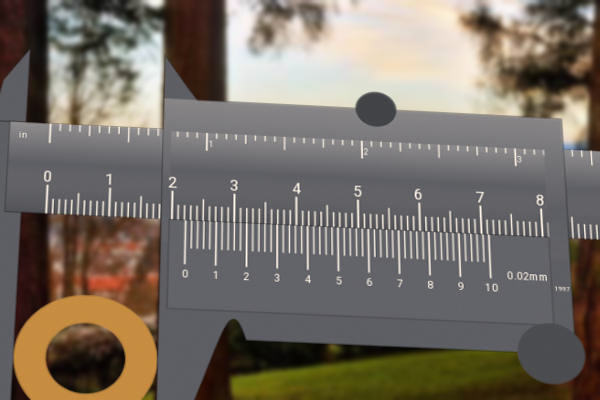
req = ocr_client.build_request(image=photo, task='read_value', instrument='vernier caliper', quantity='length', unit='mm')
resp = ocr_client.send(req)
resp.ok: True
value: 22.2 mm
